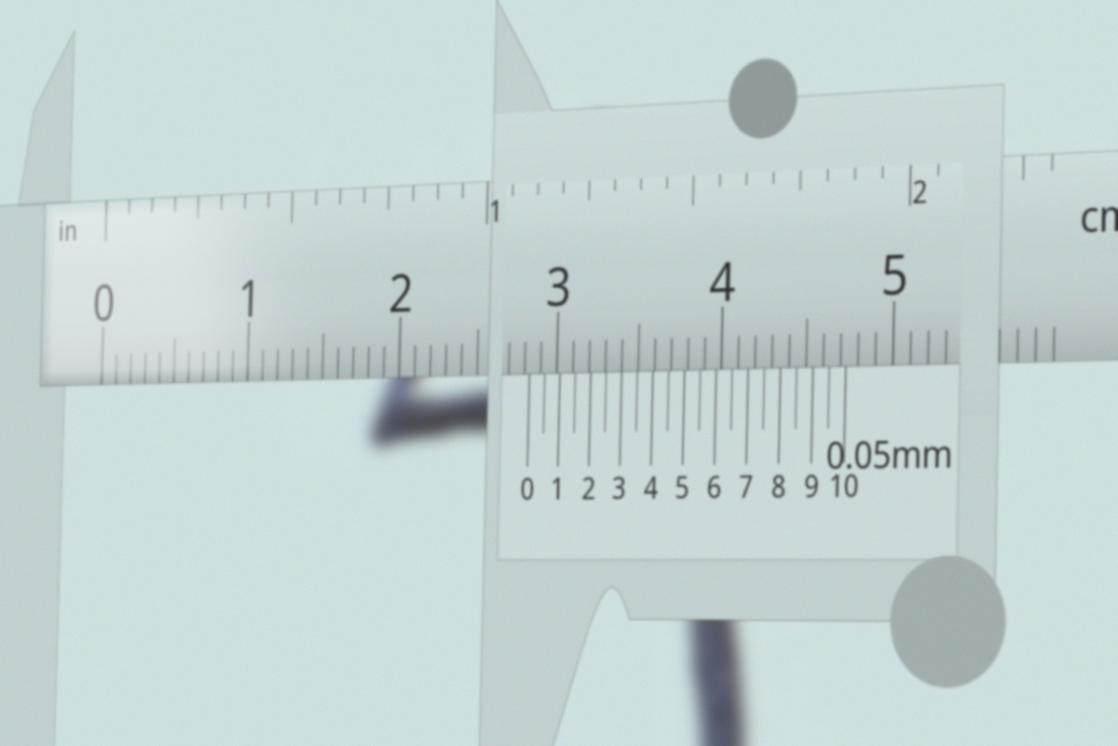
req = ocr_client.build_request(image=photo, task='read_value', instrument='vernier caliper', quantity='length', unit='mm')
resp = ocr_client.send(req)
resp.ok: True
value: 28.3 mm
